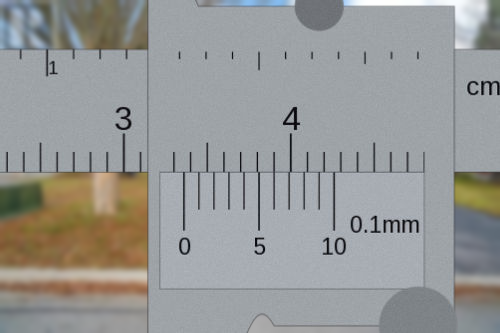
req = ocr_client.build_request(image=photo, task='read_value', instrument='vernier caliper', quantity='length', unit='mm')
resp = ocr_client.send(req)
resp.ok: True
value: 33.6 mm
